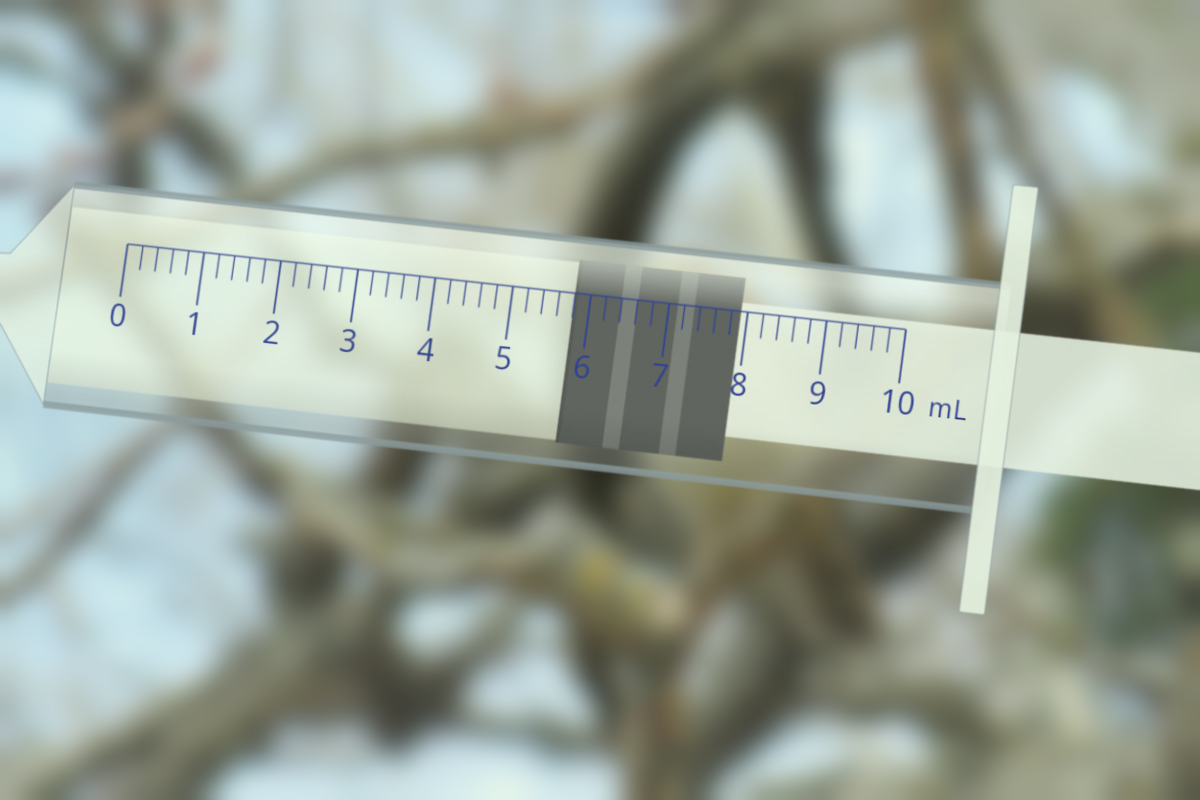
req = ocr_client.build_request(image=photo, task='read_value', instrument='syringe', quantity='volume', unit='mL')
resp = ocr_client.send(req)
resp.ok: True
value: 5.8 mL
